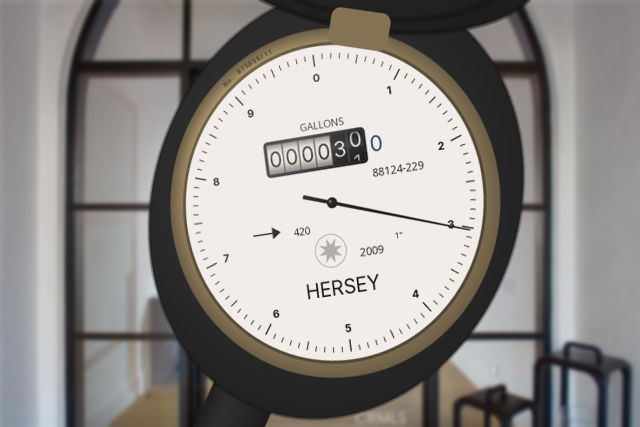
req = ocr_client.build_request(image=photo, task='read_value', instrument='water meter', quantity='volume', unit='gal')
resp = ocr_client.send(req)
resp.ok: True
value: 303.0 gal
